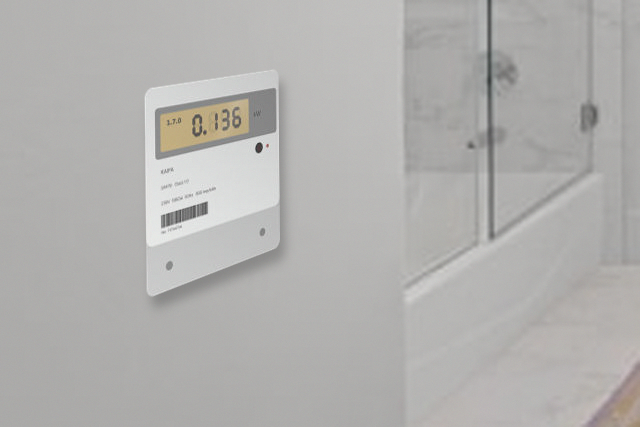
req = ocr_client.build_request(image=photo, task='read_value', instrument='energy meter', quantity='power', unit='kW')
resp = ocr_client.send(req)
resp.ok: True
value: 0.136 kW
